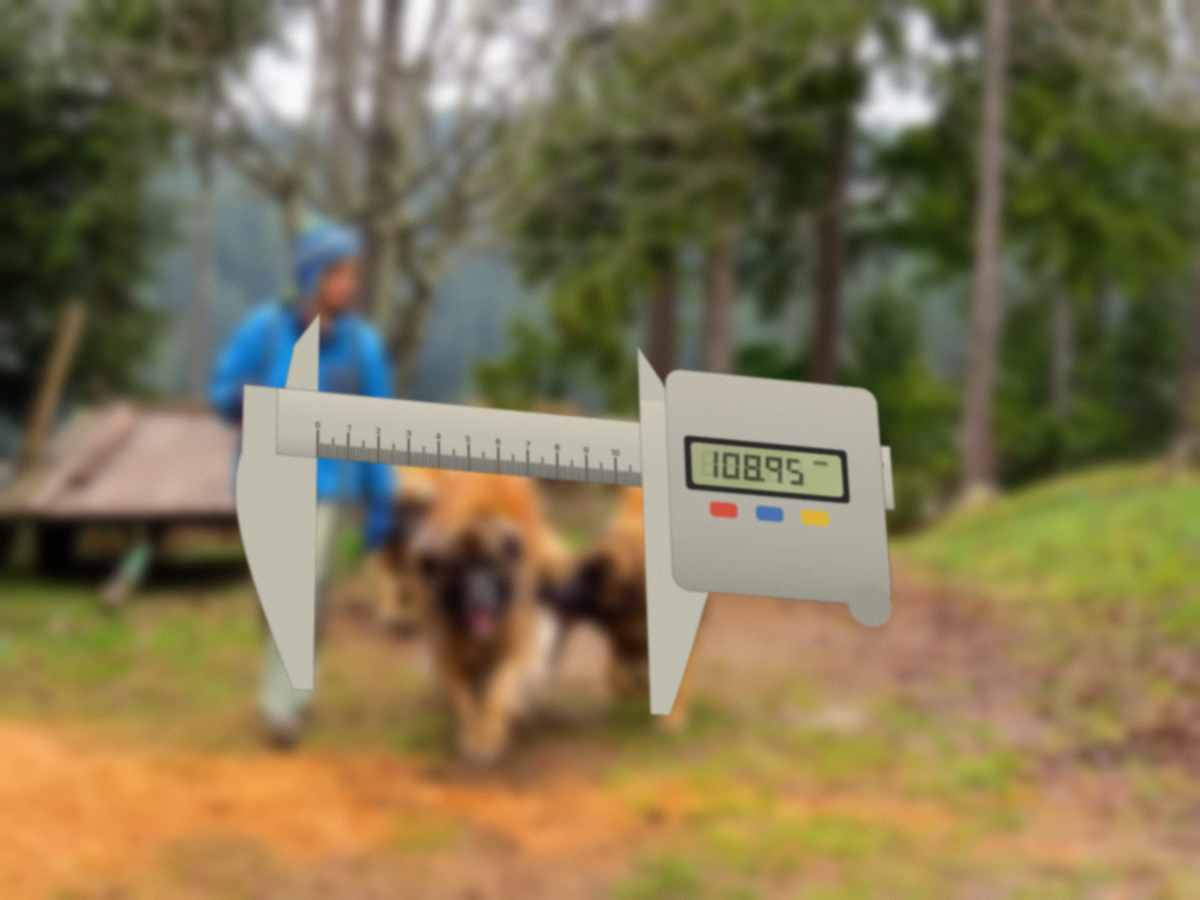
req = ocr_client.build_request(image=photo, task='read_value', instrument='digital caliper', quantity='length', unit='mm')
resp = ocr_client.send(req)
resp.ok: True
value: 108.95 mm
